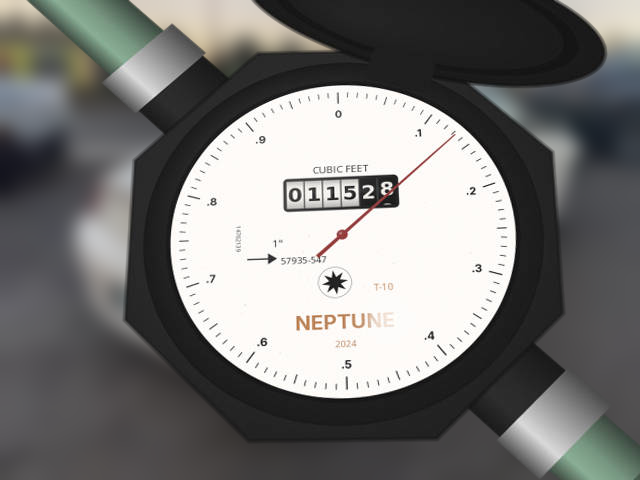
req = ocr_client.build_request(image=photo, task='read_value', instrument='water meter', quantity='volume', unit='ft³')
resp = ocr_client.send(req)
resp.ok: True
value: 11528.13 ft³
